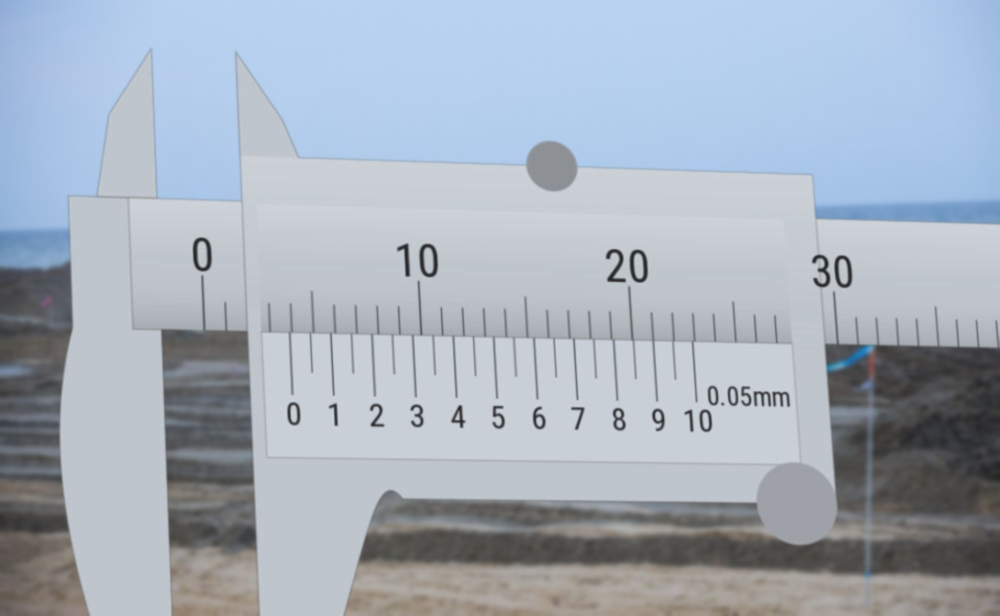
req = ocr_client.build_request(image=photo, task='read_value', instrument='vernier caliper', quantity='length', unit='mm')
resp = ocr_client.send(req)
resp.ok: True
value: 3.9 mm
